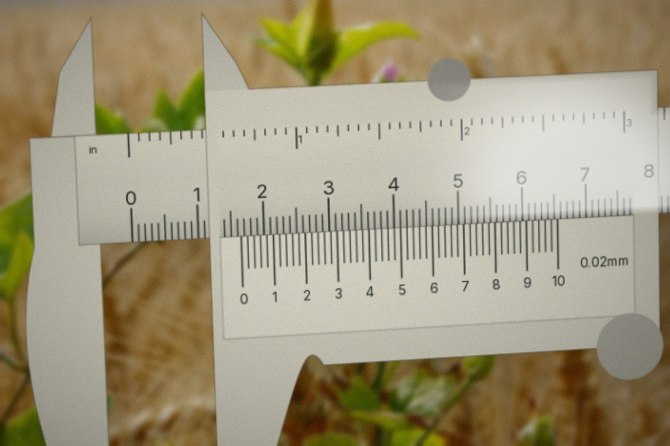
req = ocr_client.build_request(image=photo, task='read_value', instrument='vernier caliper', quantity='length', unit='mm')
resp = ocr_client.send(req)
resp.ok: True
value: 16.5 mm
